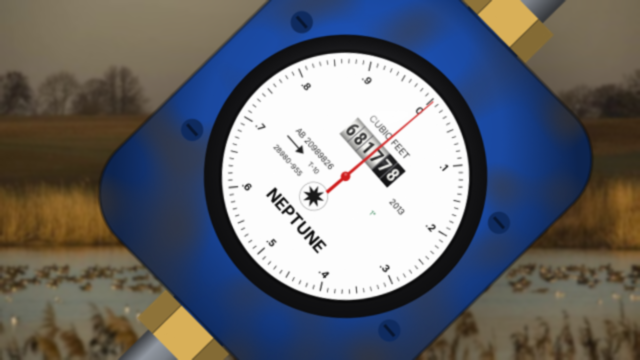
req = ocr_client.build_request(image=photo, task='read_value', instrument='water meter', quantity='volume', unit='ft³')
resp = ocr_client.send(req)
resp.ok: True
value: 681778.00 ft³
